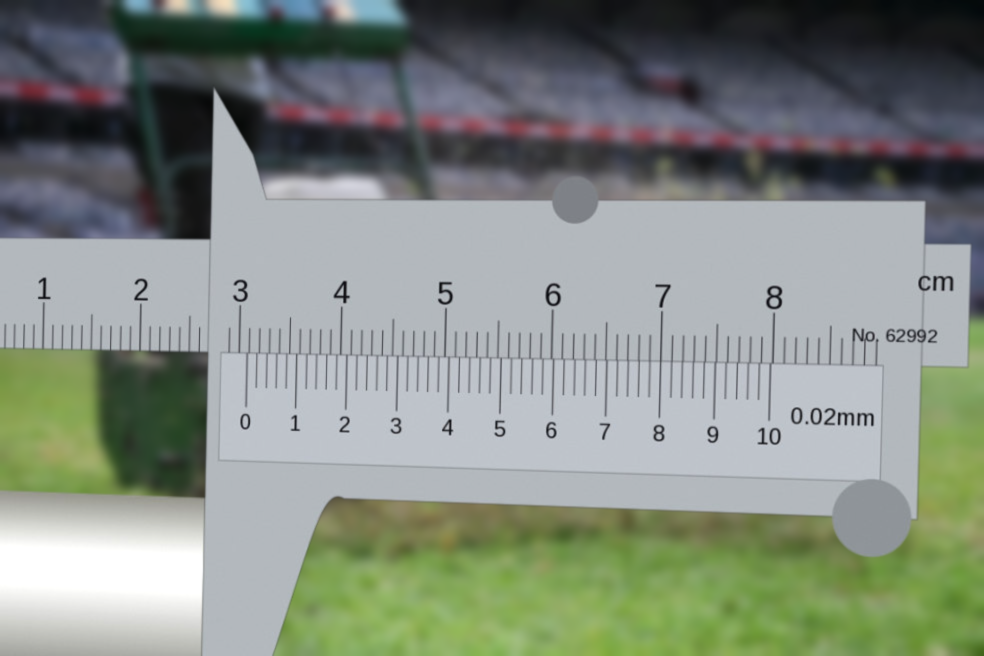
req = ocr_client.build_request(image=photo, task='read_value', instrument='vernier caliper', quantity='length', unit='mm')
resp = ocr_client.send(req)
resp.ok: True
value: 30.8 mm
